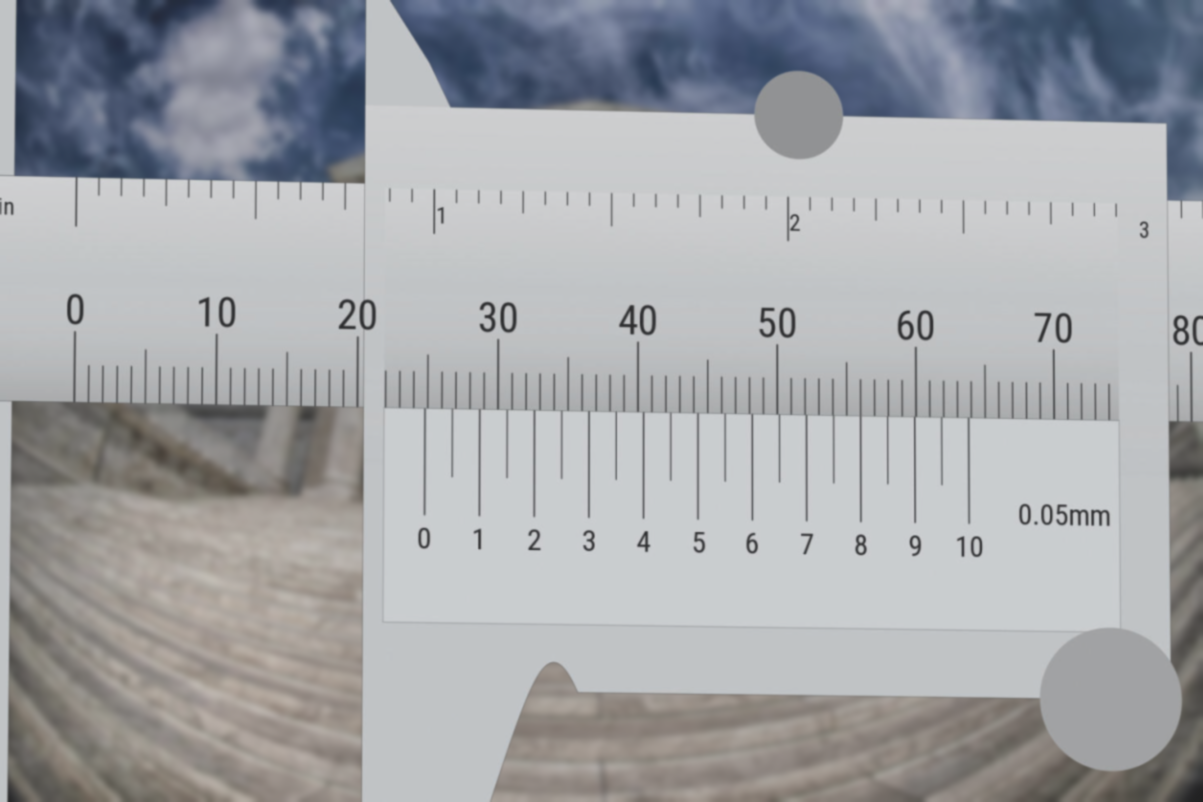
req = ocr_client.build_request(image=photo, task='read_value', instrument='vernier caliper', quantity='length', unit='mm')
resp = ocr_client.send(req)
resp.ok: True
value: 24.8 mm
